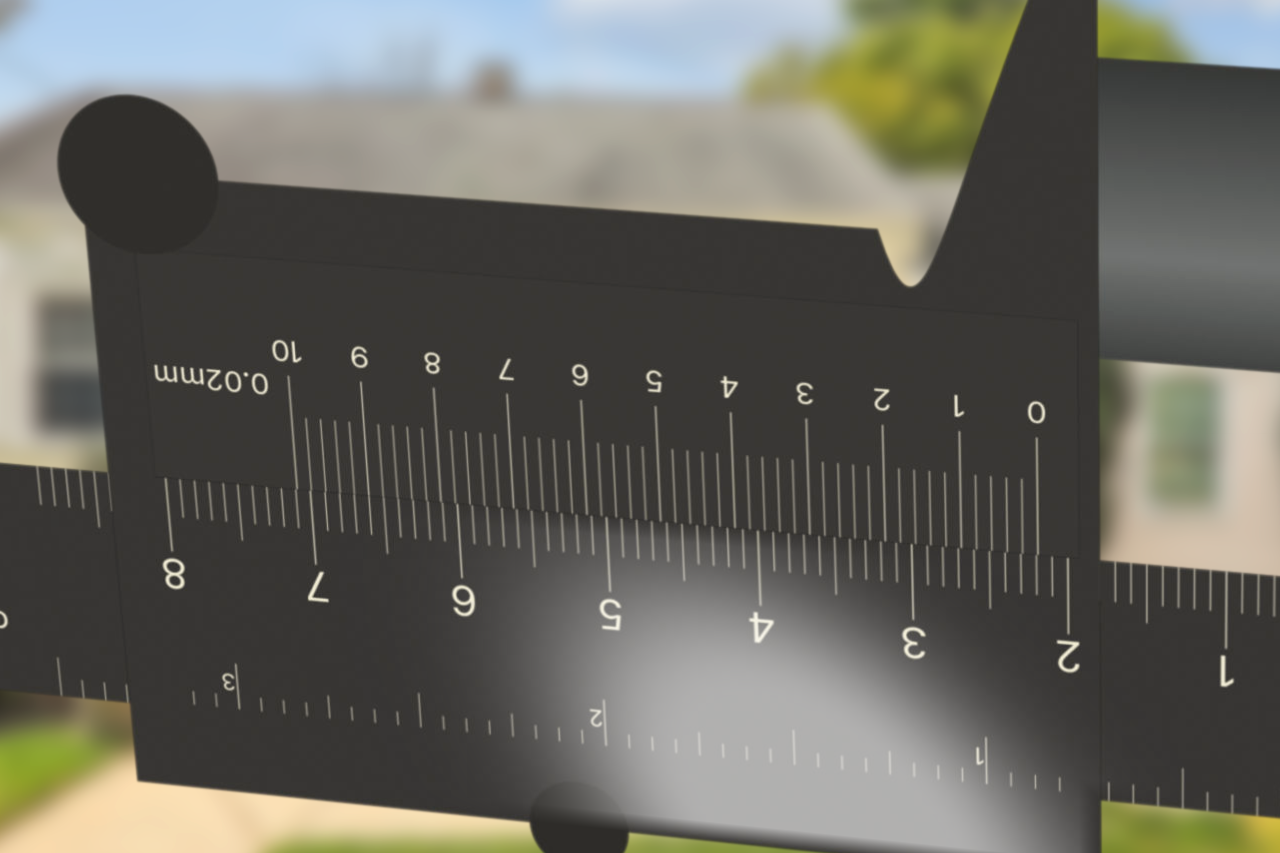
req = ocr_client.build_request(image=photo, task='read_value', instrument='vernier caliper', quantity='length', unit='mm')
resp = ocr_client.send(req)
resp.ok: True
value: 21.9 mm
